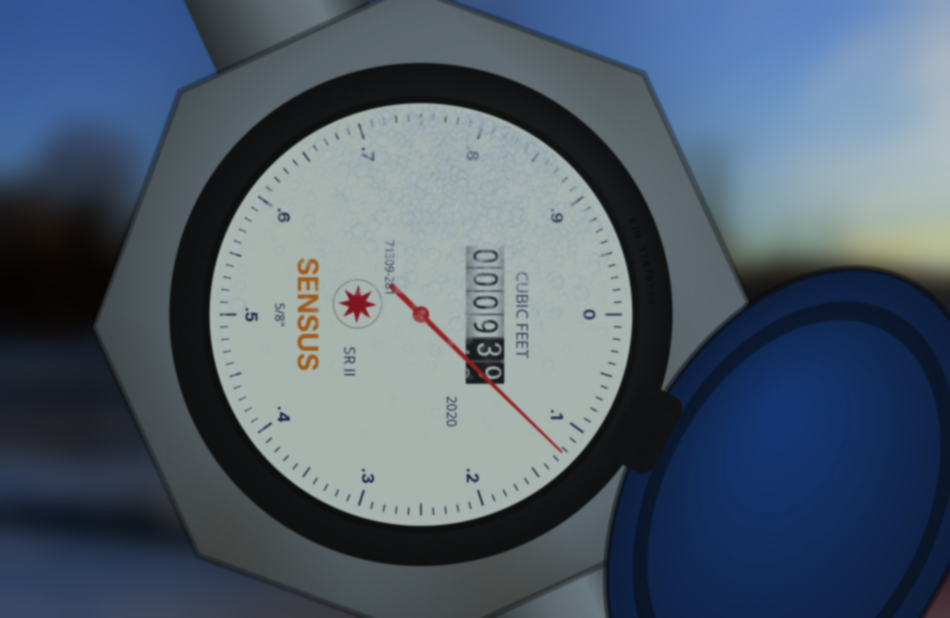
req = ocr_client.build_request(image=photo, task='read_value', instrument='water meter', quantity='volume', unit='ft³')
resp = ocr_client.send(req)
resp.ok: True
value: 939.12 ft³
